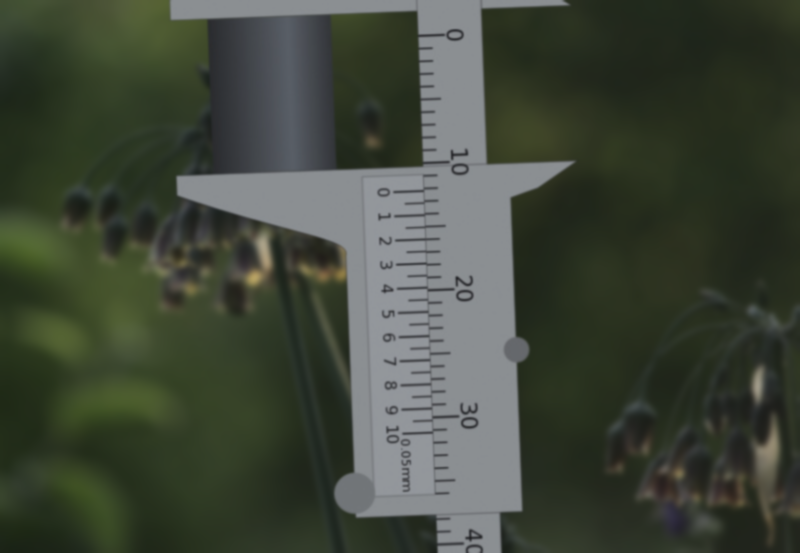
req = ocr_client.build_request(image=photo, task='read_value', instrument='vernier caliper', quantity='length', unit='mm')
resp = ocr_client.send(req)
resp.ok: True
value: 12.2 mm
